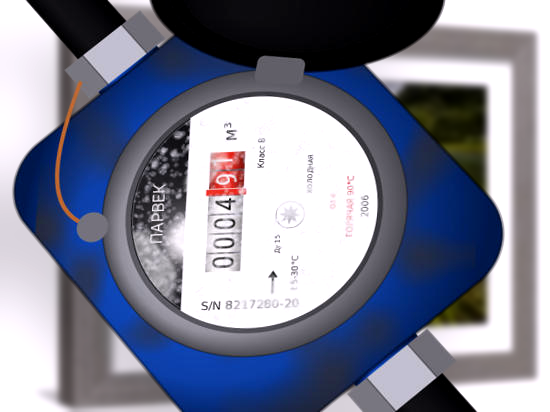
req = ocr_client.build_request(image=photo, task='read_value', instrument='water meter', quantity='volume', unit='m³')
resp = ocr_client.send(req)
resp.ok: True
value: 4.91 m³
